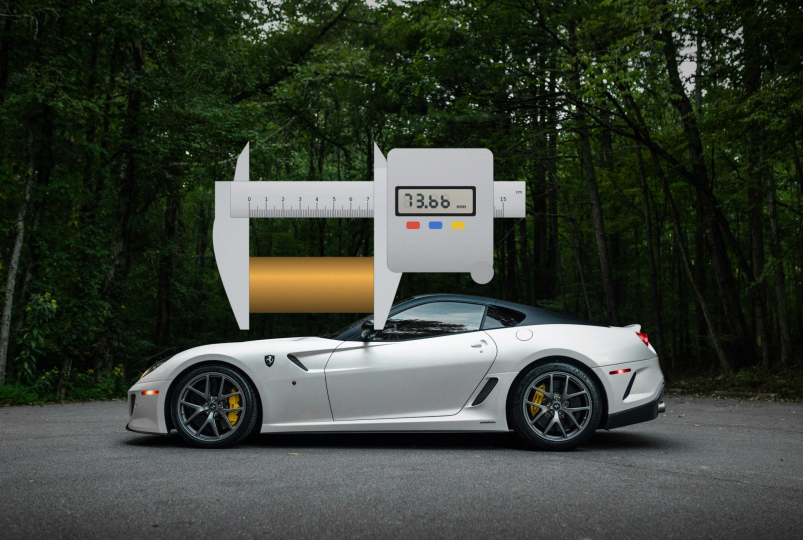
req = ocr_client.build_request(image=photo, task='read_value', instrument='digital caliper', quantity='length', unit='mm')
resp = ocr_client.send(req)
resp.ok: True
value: 73.66 mm
